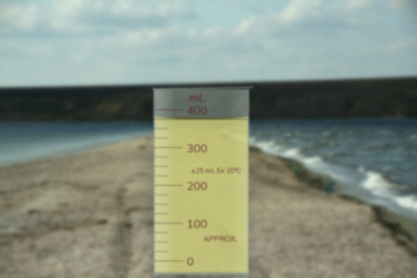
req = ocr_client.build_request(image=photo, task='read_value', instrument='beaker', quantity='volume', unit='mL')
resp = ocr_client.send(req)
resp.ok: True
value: 375 mL
